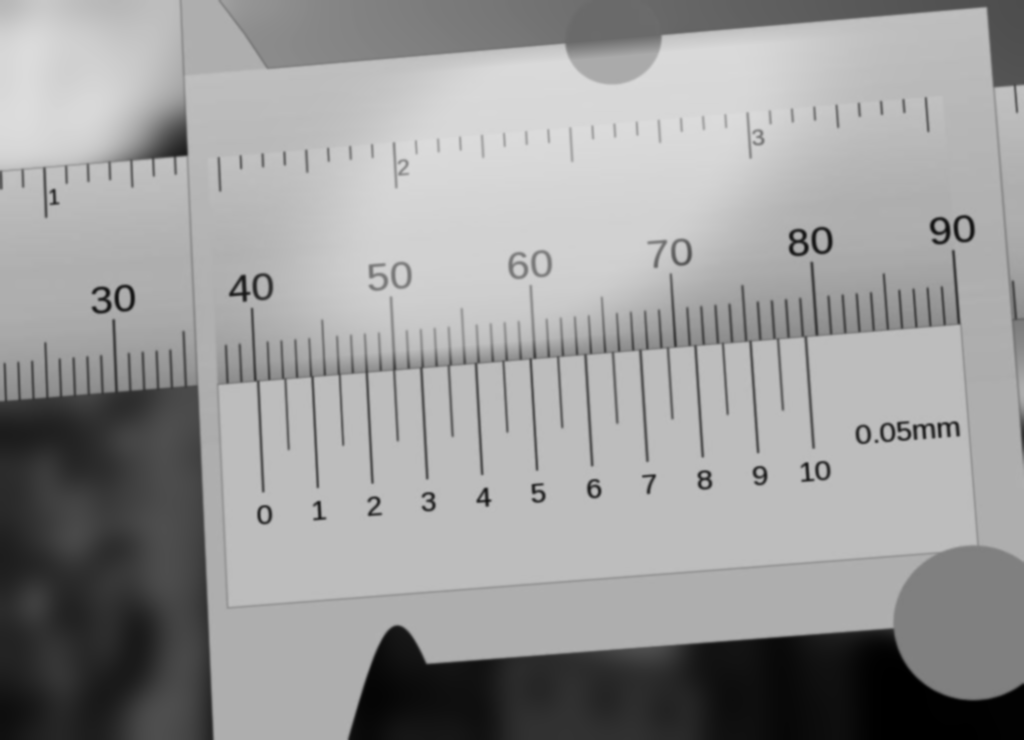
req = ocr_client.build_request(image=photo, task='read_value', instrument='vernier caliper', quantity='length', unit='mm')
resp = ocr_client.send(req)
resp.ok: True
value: 40.2 mm
